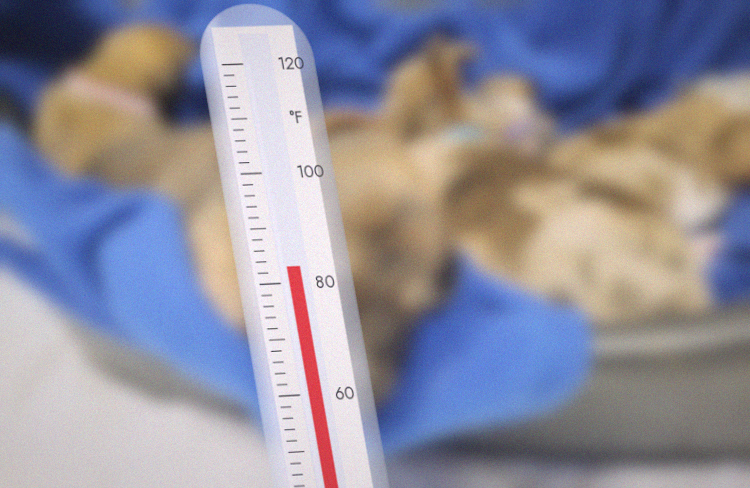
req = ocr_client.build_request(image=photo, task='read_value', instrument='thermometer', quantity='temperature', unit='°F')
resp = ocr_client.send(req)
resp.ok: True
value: 83 °F
